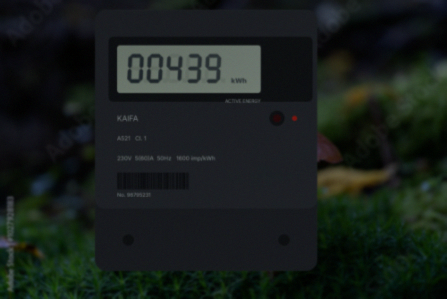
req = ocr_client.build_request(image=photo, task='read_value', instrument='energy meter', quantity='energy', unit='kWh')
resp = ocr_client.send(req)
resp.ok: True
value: 439 kWh
